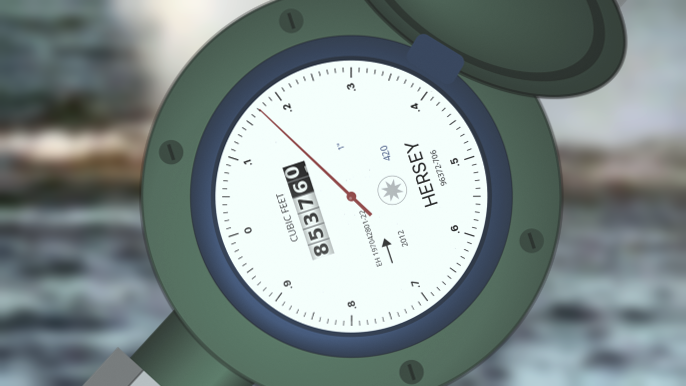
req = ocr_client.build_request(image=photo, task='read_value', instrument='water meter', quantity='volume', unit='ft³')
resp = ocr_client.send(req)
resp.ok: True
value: 853760.17 ft³
